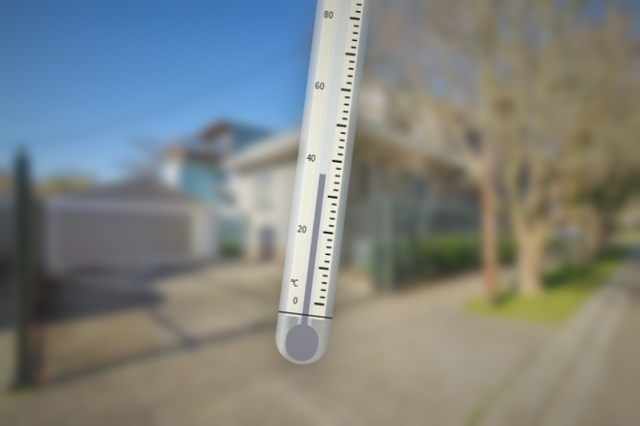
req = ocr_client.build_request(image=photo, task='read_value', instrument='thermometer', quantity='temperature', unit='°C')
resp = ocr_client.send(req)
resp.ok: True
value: 36 °C
